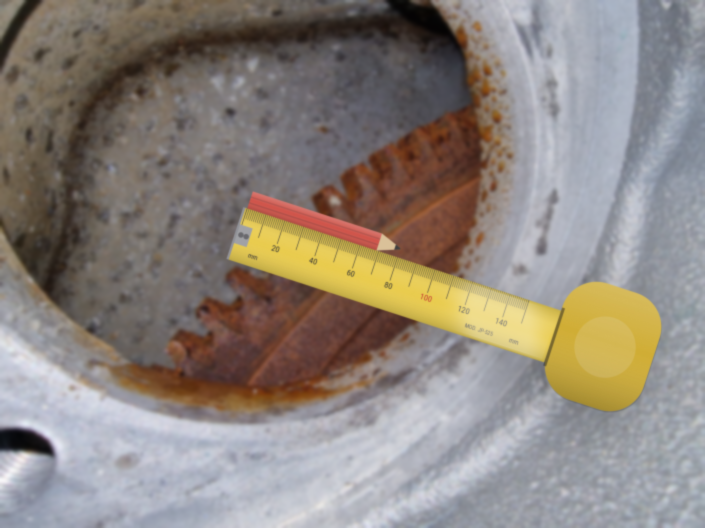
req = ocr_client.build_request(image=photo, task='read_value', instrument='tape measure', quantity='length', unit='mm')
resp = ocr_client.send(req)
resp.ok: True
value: 80 mm
